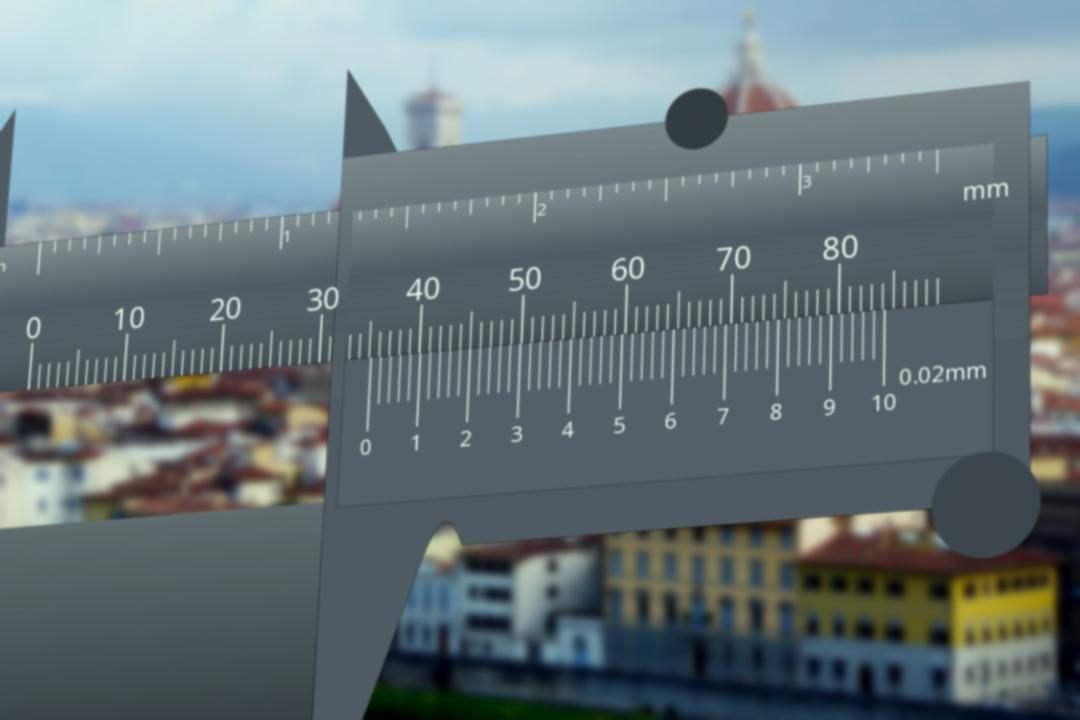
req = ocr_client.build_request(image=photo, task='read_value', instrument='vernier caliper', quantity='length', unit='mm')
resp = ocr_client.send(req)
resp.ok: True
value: 35.2 mm
